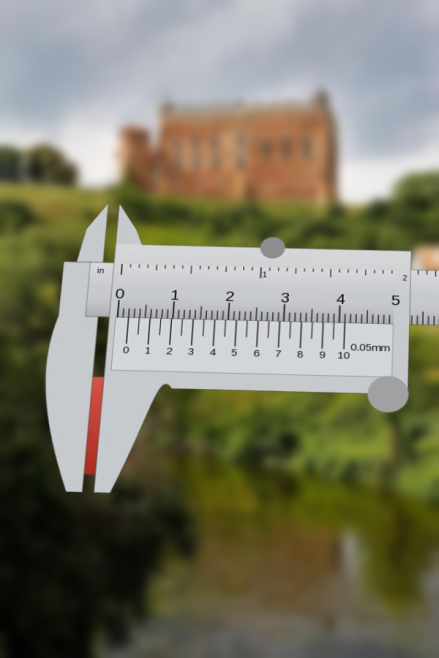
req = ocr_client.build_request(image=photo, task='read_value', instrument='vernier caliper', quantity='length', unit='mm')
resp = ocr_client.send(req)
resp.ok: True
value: 2.0 mm
